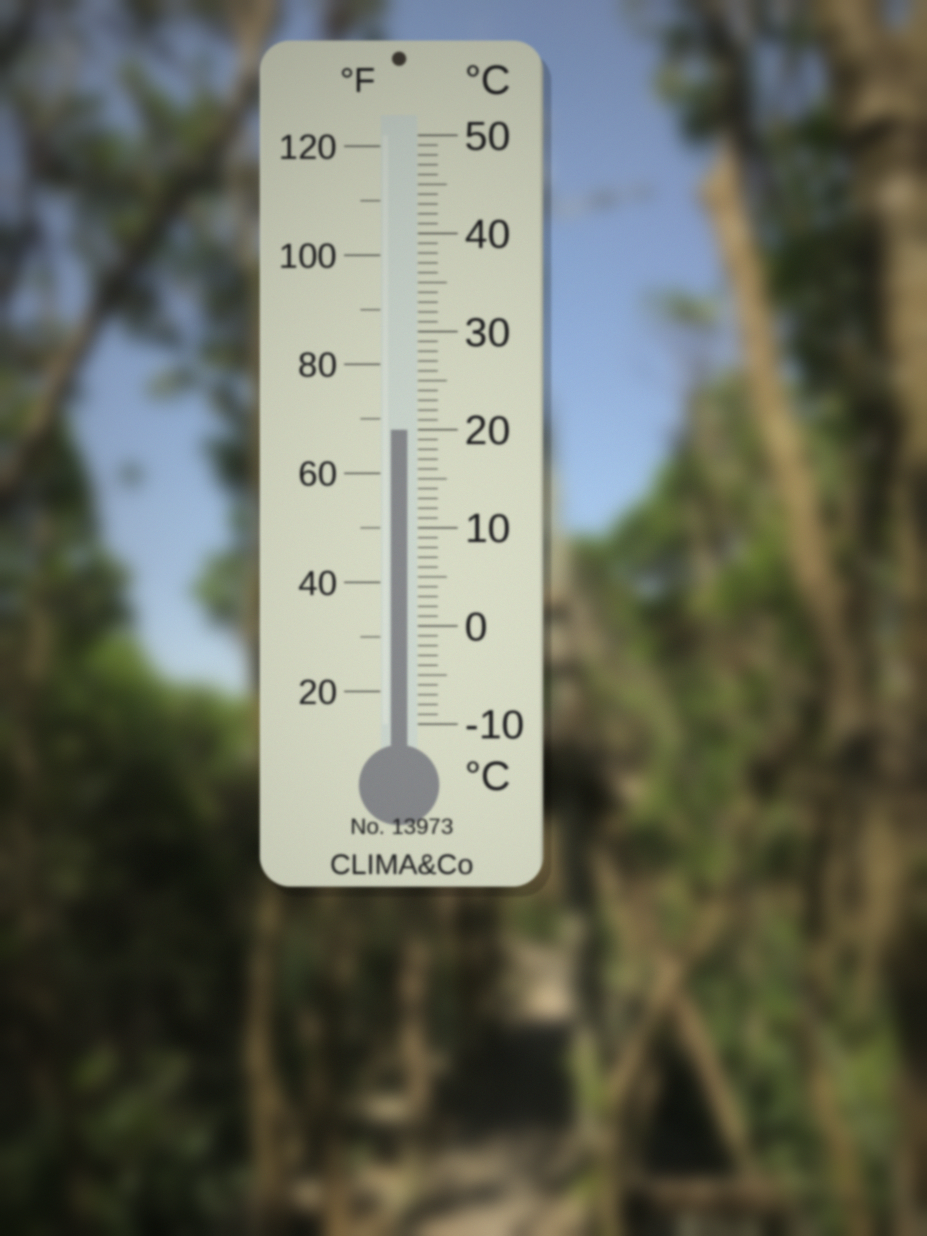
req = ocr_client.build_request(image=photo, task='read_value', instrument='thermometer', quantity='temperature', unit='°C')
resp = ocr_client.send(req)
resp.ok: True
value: 20 °C
